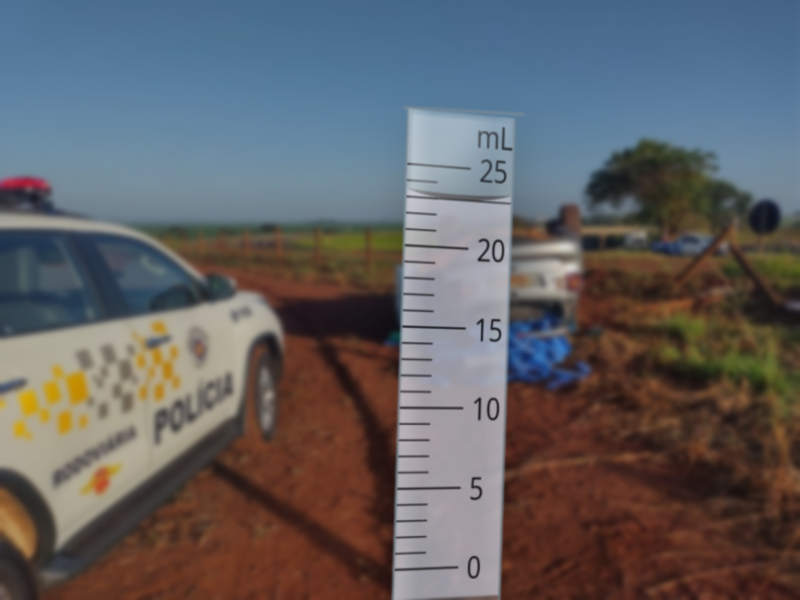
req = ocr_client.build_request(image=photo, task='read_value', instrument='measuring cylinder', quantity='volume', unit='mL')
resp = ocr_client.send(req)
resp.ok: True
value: 23 mL
